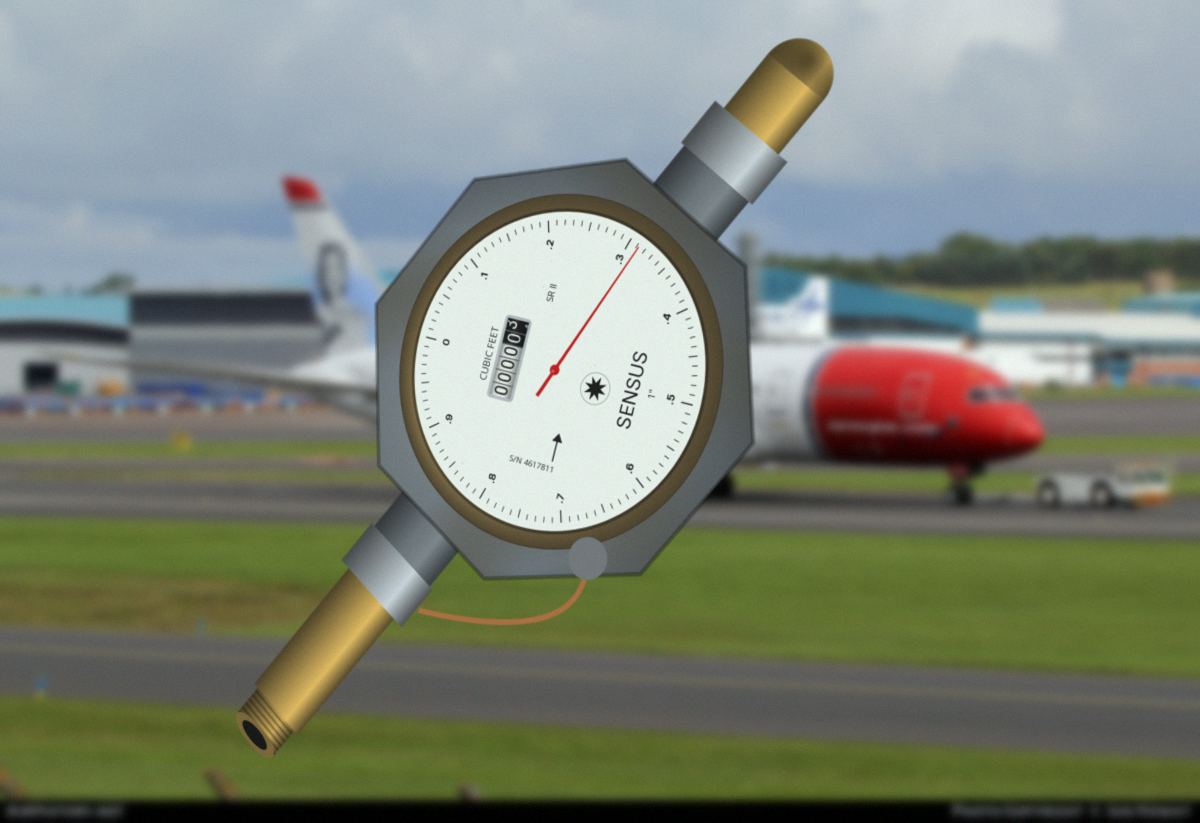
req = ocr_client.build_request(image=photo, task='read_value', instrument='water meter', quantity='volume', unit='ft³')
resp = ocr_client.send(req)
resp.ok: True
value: 3.31 ft³
